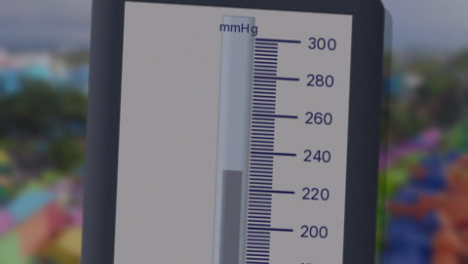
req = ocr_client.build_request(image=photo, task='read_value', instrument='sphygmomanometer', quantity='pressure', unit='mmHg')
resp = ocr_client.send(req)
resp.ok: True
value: 230 mmHg
